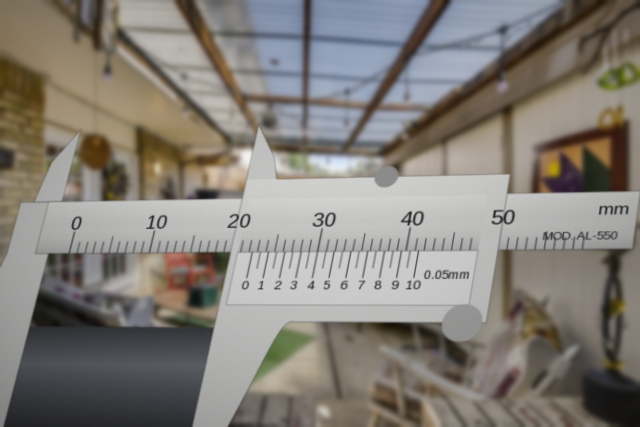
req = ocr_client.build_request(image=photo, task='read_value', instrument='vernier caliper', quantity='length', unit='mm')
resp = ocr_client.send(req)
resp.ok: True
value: 22.4 mm
